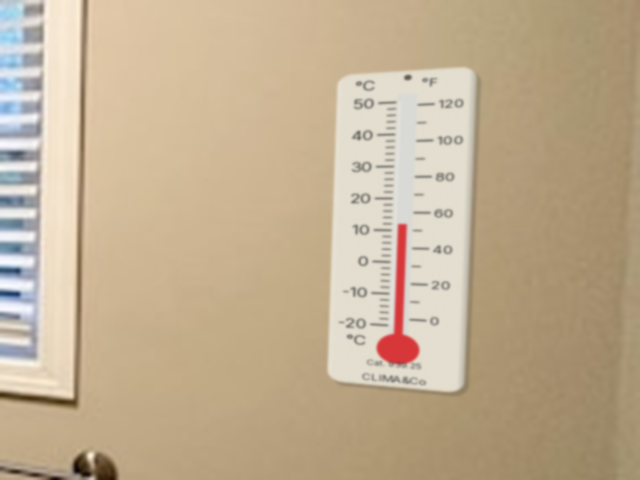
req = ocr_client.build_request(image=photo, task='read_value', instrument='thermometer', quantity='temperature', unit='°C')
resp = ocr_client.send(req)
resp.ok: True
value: 12 °C
